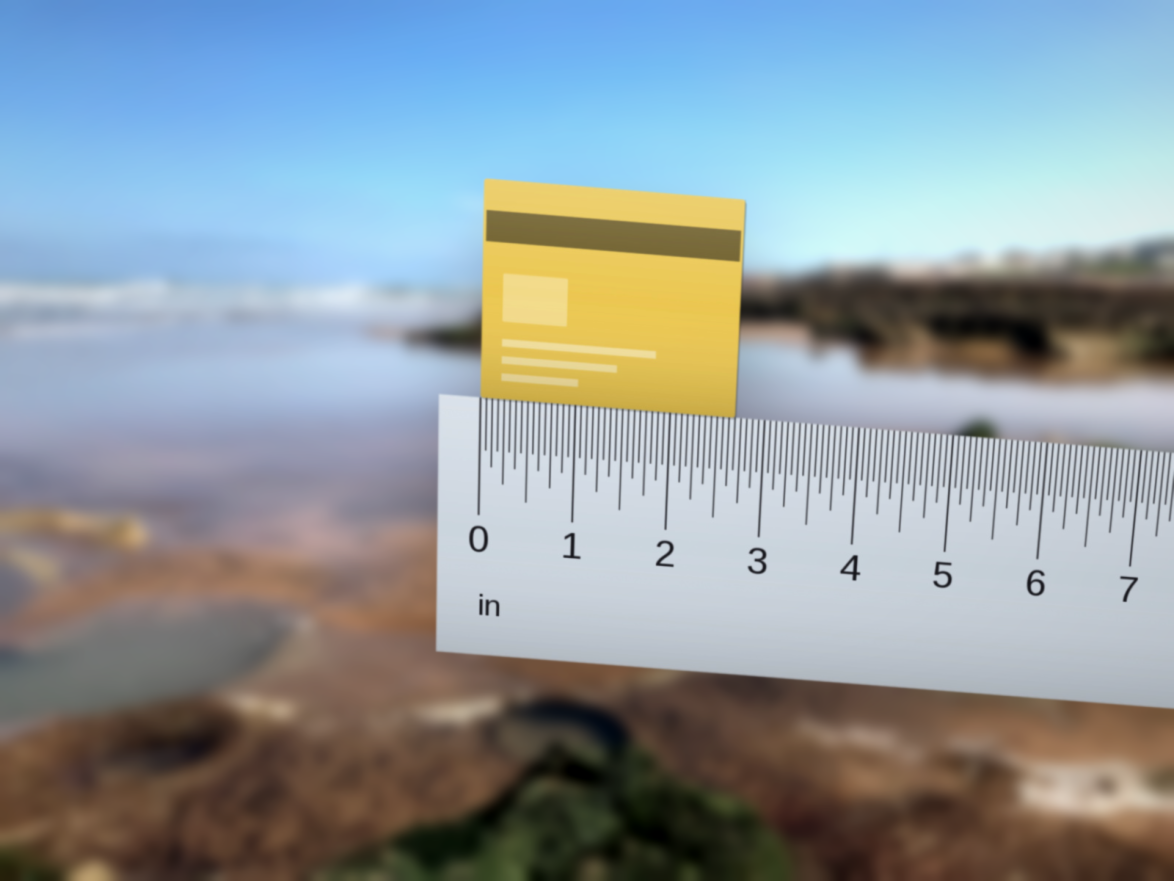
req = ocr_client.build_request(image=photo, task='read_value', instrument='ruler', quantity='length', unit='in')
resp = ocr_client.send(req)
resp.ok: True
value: 2.6875 in
